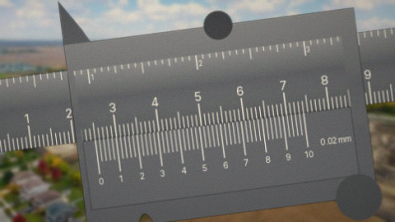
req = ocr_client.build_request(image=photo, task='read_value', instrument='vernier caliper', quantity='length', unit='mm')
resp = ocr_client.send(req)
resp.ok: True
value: 25.0 mm
